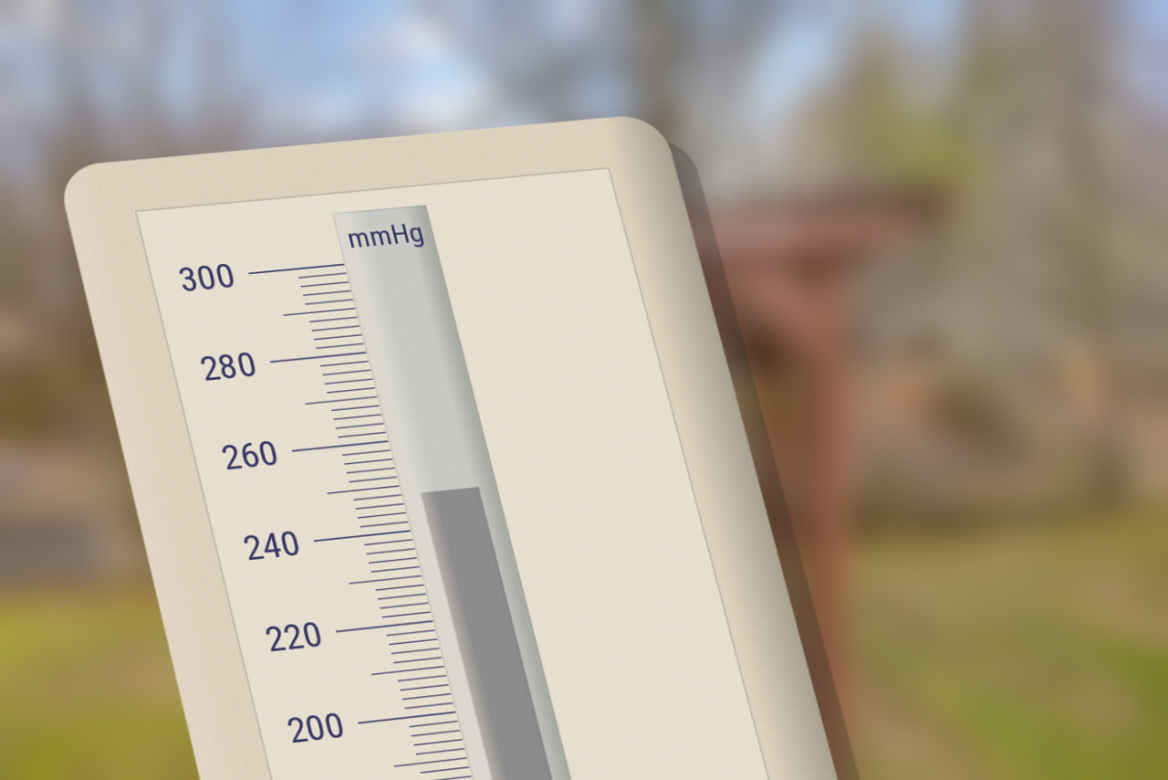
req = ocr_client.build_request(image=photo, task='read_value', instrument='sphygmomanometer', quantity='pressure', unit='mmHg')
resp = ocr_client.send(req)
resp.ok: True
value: 248 mmHg
